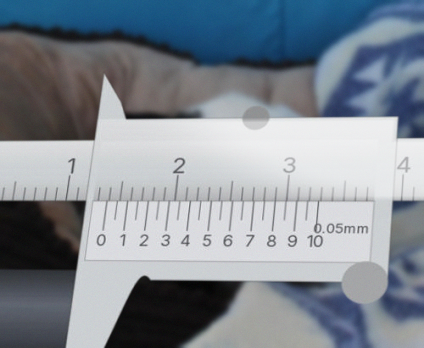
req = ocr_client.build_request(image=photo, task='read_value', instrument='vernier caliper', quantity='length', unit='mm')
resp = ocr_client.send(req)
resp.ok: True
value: 13.8 mm
